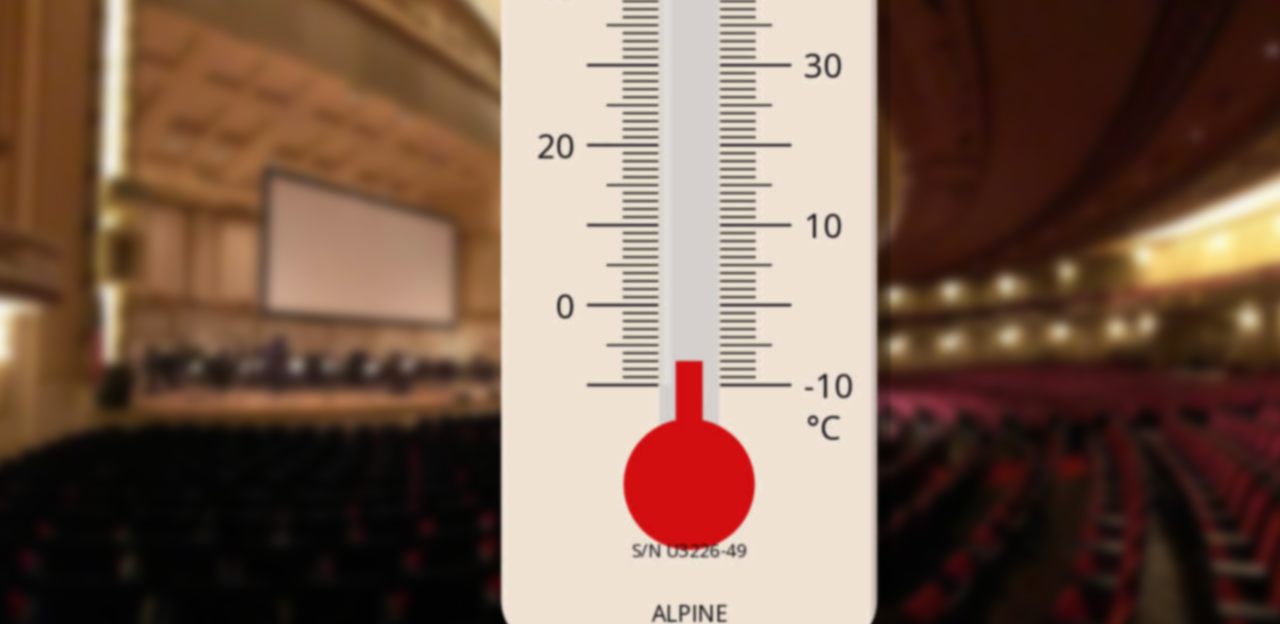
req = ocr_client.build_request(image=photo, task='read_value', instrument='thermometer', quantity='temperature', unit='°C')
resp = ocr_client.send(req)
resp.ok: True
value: -7 °C
